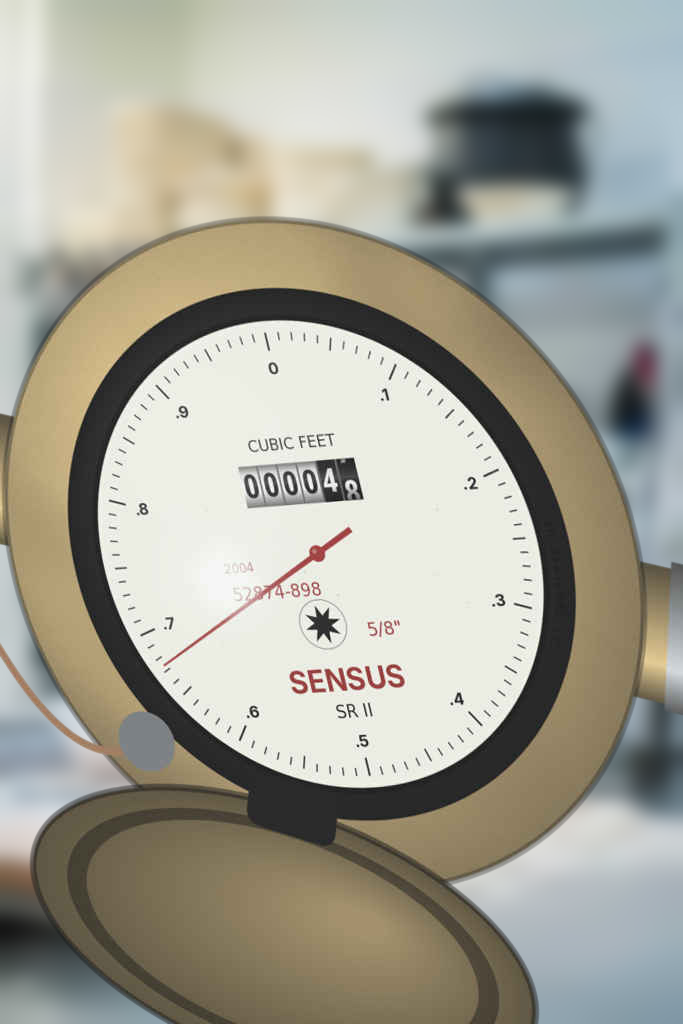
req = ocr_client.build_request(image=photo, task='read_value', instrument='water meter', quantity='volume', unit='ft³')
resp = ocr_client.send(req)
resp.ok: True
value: 47.67 ft³
